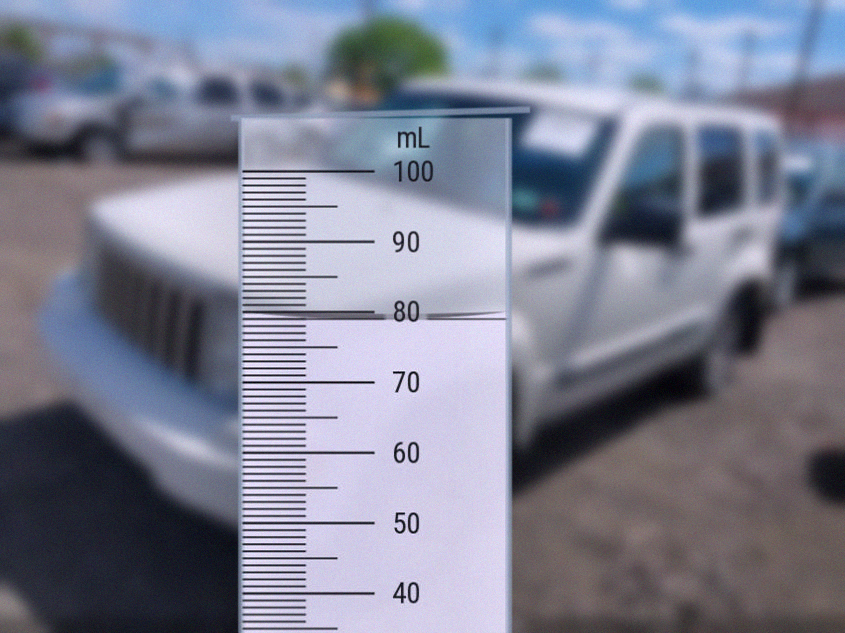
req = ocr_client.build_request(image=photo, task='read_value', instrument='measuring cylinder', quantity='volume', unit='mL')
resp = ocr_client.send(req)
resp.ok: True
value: 79 mL
